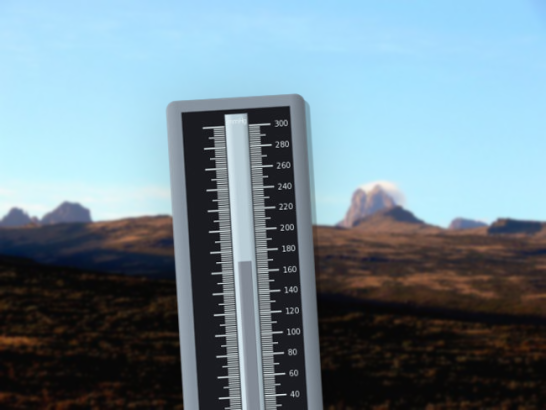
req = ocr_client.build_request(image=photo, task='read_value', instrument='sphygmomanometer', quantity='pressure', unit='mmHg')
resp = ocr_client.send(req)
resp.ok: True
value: 170 mmHg
